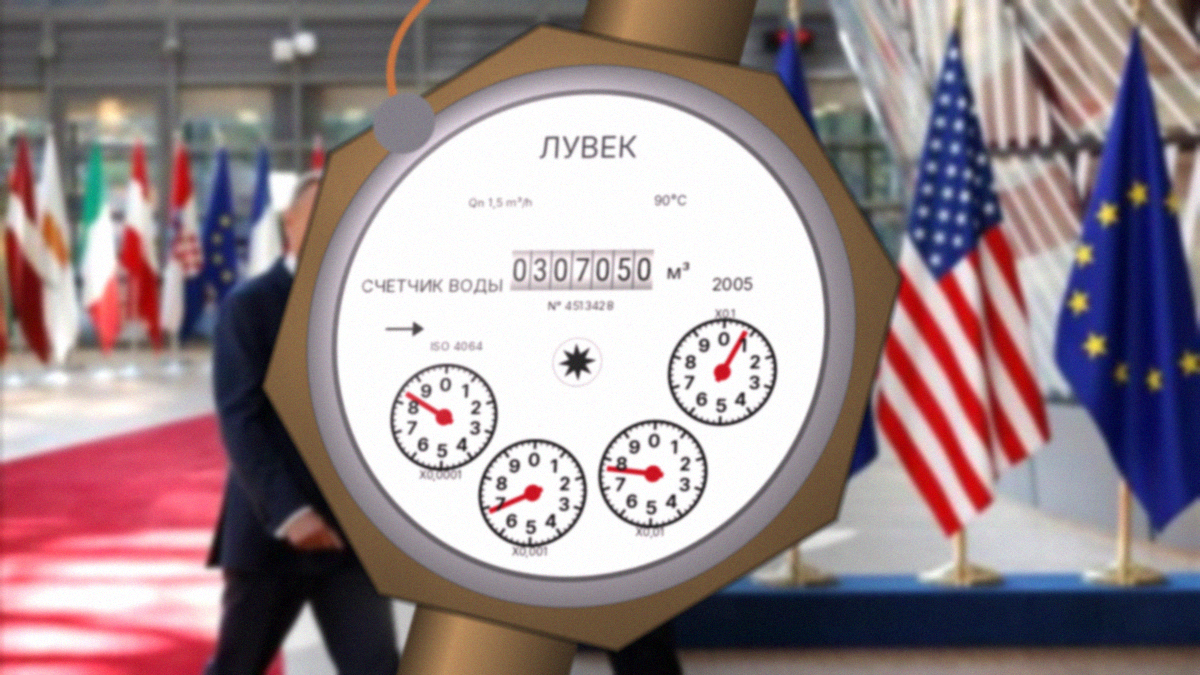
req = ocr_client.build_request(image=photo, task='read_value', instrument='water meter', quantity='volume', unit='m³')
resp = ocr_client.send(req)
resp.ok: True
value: 307050.0768 m³
